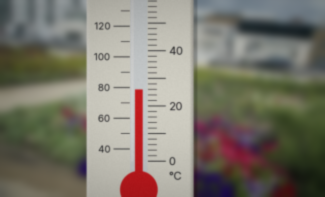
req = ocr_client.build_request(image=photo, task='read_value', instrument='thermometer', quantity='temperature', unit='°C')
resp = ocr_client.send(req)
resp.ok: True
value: 26 °C
